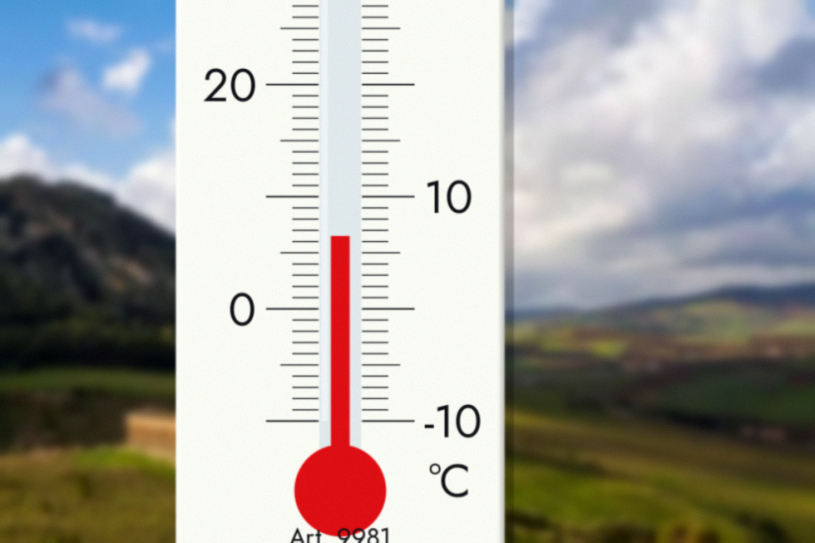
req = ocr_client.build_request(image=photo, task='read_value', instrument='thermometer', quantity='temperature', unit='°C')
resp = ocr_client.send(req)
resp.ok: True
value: 6.5 °C
